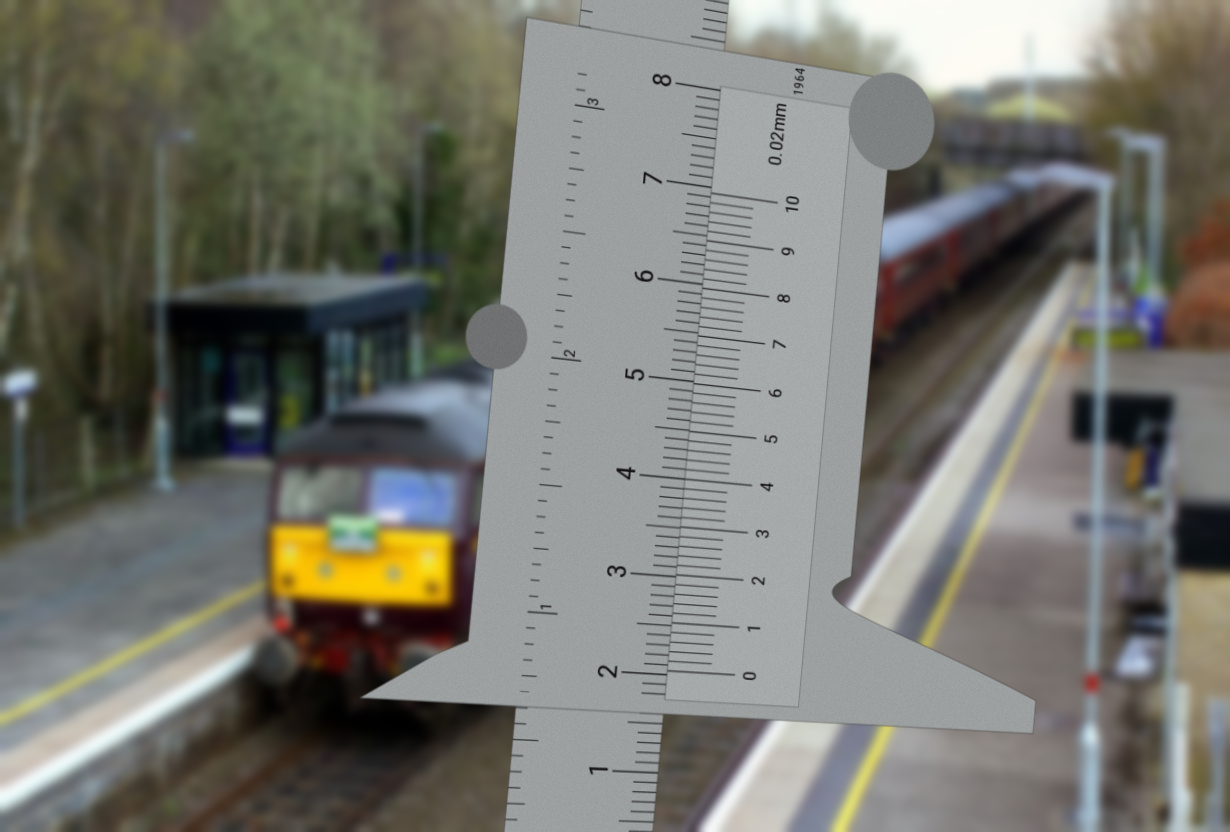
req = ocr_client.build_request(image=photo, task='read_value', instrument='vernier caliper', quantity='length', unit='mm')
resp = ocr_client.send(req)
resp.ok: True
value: 20.4 mm
